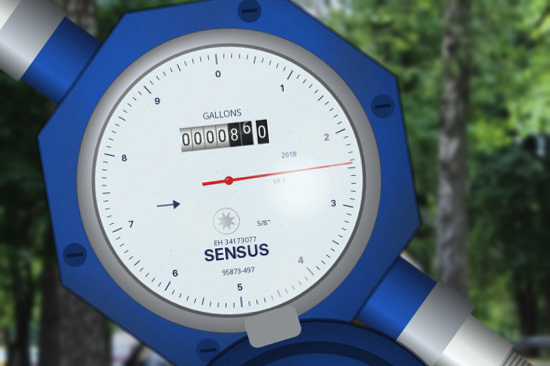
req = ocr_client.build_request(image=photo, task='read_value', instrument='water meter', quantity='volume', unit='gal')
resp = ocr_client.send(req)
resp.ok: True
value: 862.4 gal
